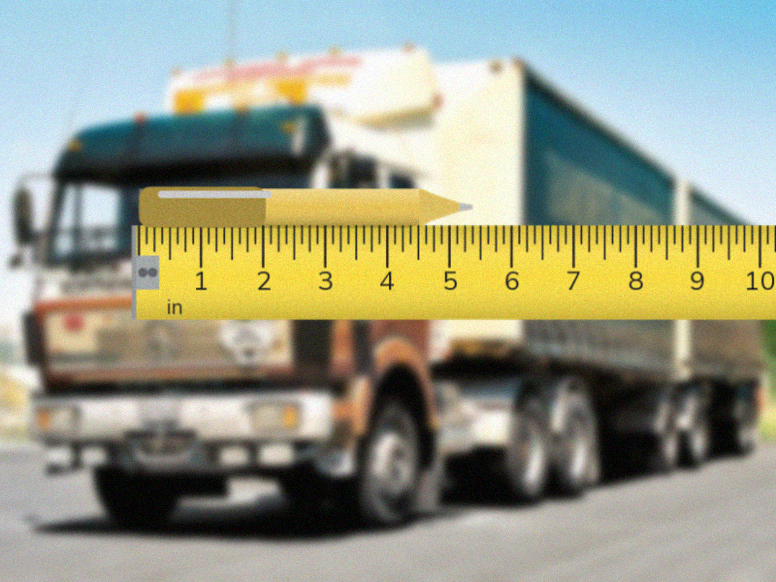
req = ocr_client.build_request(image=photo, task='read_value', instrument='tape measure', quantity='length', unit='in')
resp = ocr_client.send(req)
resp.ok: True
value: 5.375 in
